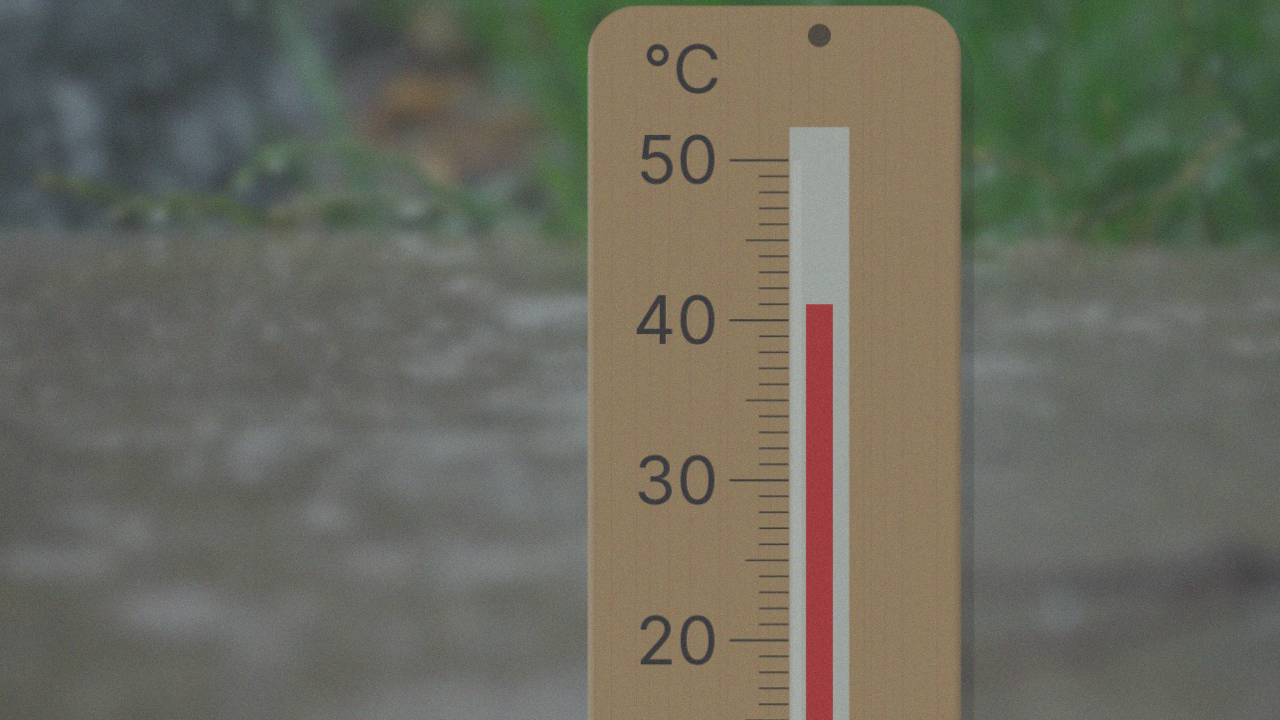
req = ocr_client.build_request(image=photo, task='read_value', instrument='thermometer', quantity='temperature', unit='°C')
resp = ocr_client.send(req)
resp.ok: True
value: 41 °C
